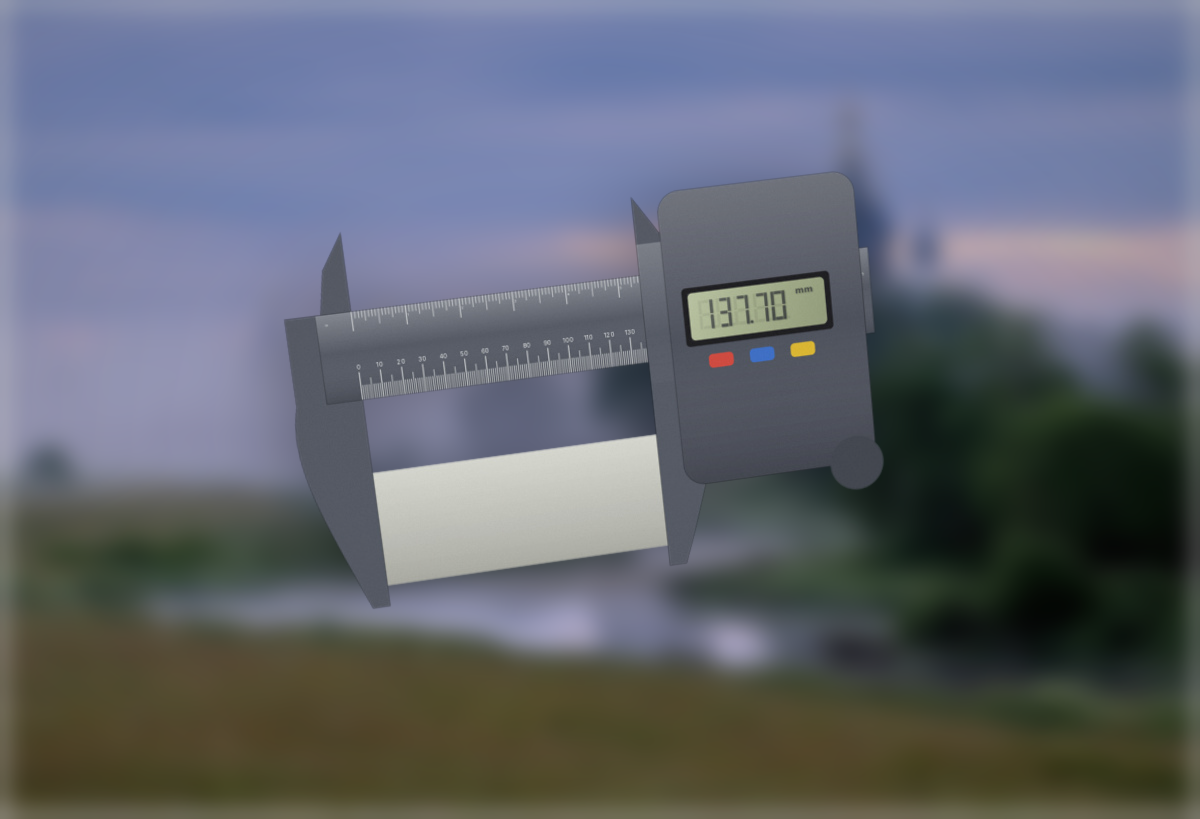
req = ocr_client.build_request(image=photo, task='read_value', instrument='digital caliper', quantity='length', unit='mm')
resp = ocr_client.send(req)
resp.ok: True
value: 137.70 mm
